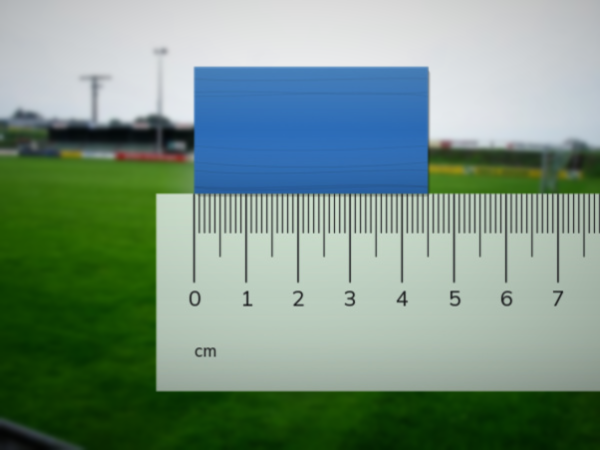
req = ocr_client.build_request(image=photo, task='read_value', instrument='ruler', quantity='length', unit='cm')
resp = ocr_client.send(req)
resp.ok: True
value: 4.5 cm
